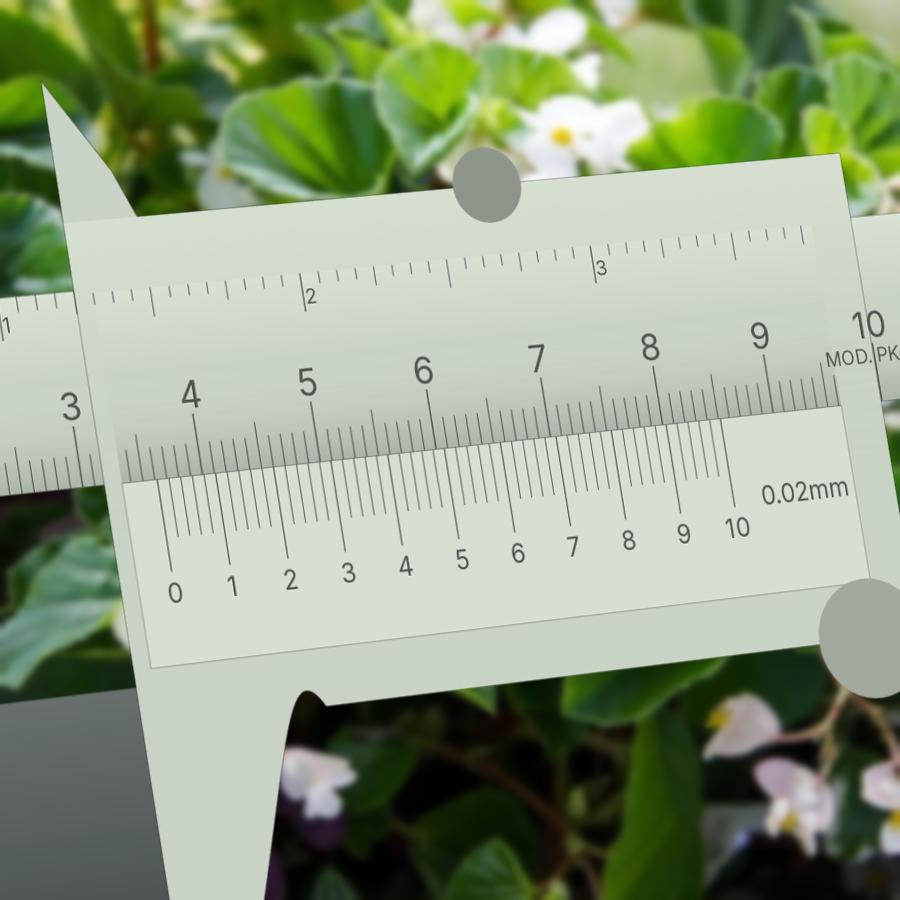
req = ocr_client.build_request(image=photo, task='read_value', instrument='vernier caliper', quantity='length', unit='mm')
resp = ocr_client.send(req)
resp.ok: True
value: 36.2 mm
